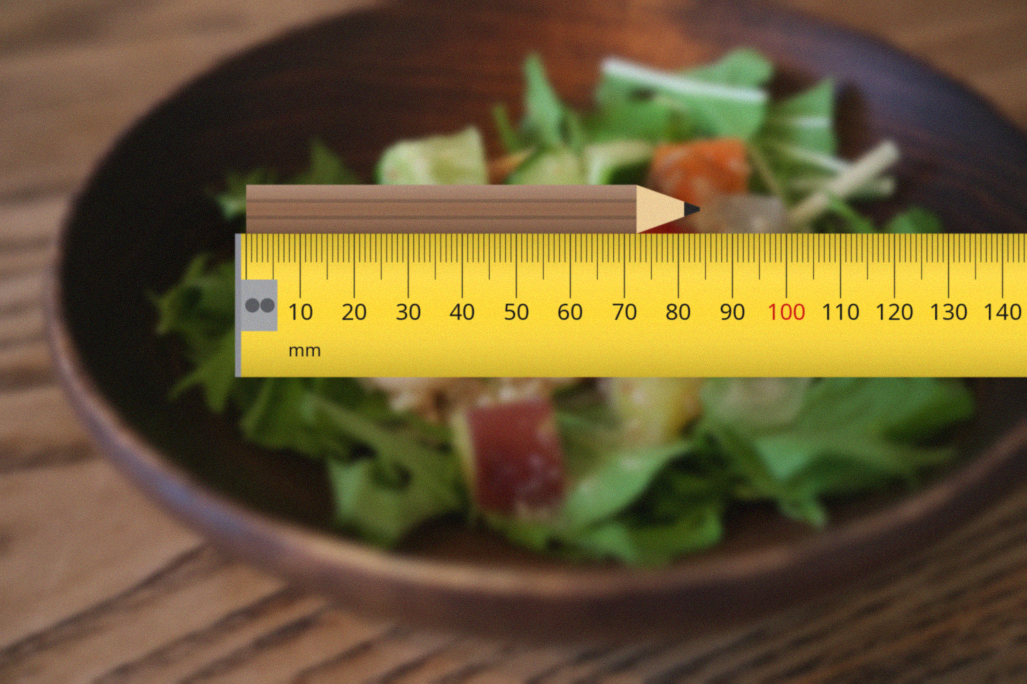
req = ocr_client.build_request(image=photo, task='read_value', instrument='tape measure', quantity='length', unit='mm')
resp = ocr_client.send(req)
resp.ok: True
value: 84 mm
